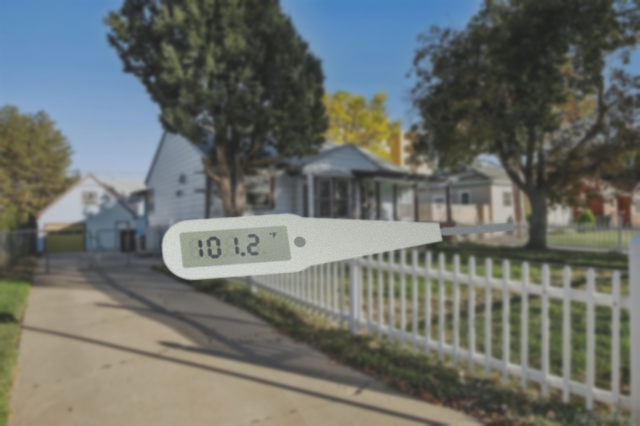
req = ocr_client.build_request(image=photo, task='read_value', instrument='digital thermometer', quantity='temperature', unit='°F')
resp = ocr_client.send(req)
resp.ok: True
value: 101.2 °F
